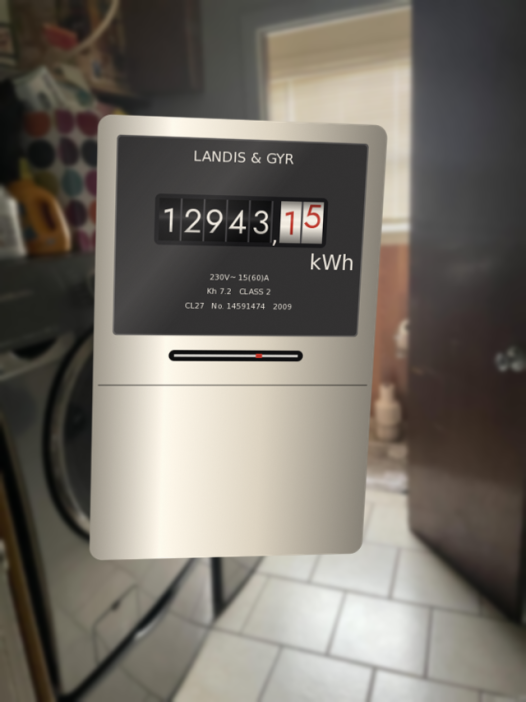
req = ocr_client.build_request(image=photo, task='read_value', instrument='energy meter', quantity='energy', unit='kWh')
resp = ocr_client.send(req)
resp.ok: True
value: 12943.15 kWh
